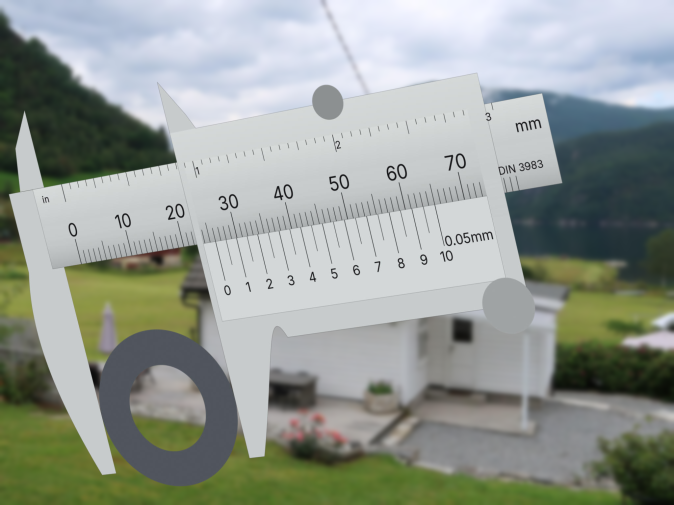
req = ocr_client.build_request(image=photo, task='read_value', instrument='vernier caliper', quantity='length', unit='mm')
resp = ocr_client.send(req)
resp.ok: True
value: 26.0 mm
